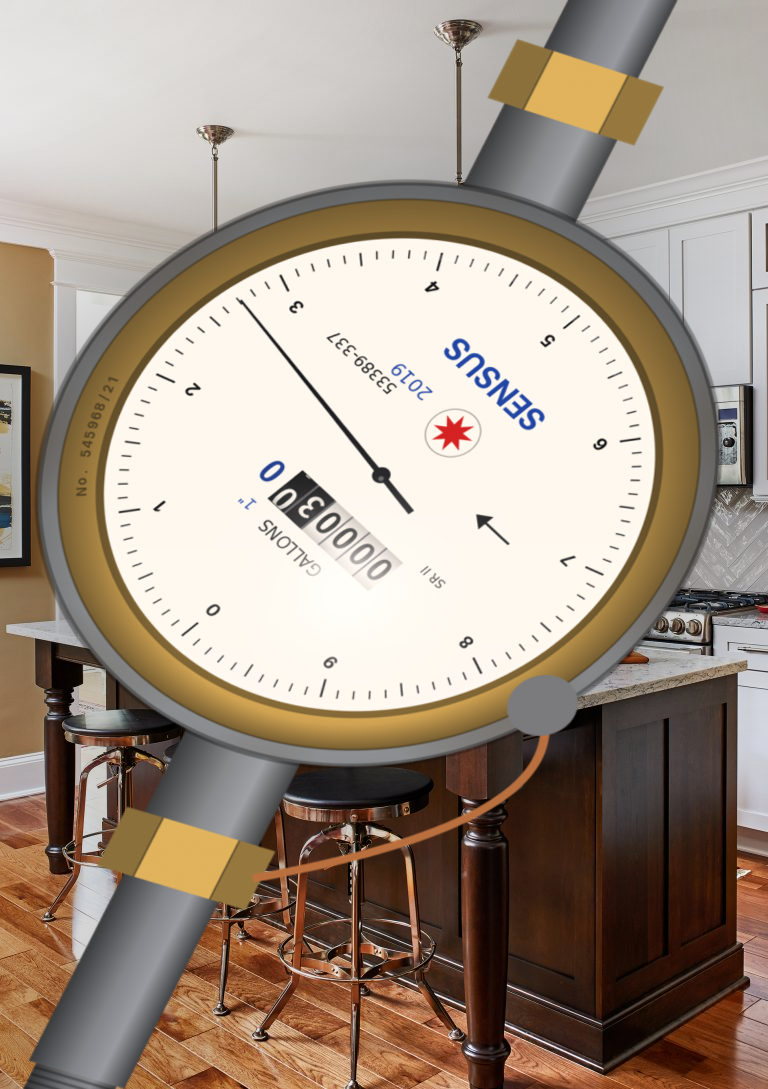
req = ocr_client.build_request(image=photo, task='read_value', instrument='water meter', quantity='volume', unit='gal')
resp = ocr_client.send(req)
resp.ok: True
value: 302.7 gal
